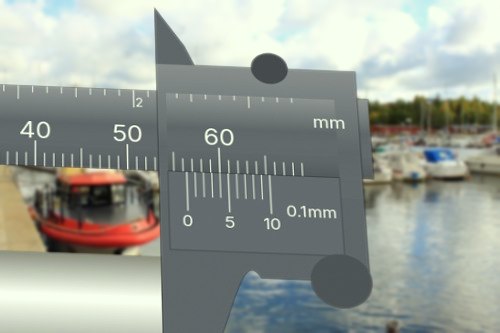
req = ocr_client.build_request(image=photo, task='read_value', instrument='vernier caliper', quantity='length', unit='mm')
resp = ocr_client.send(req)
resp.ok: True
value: 56.4 mm
